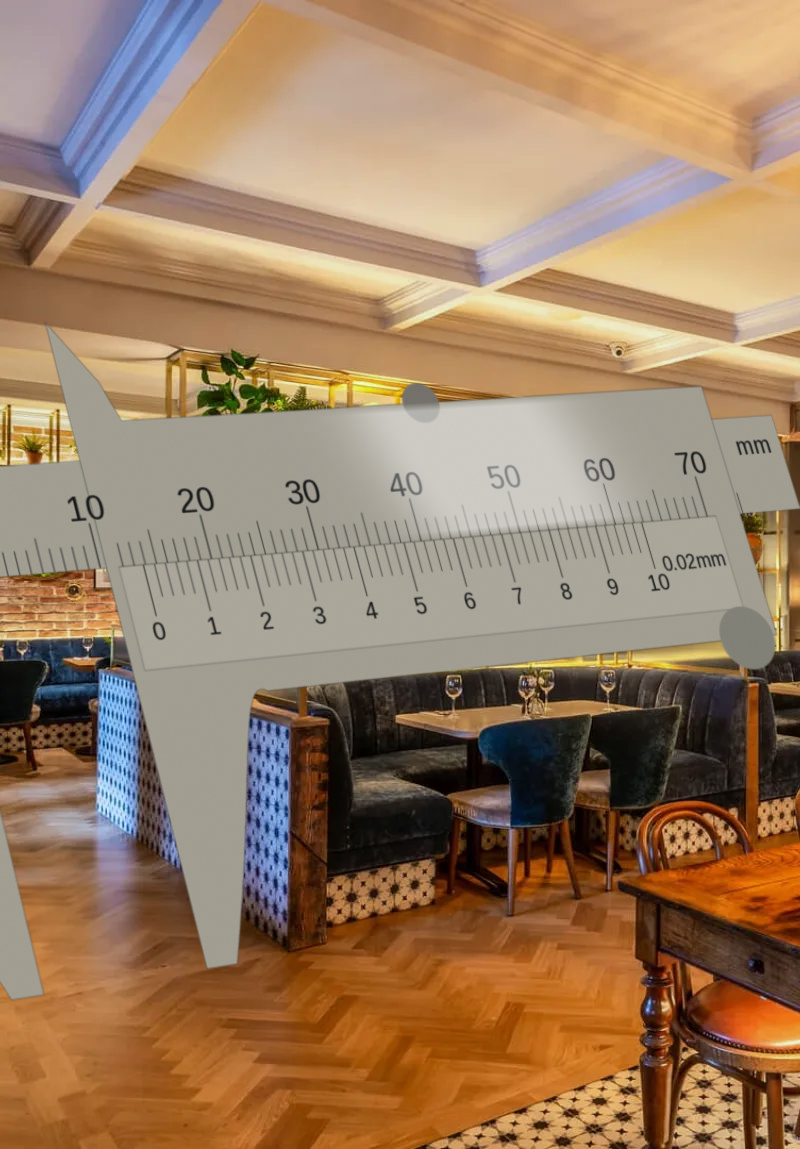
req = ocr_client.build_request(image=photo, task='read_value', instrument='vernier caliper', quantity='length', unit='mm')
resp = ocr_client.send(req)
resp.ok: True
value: 13.8 mm
